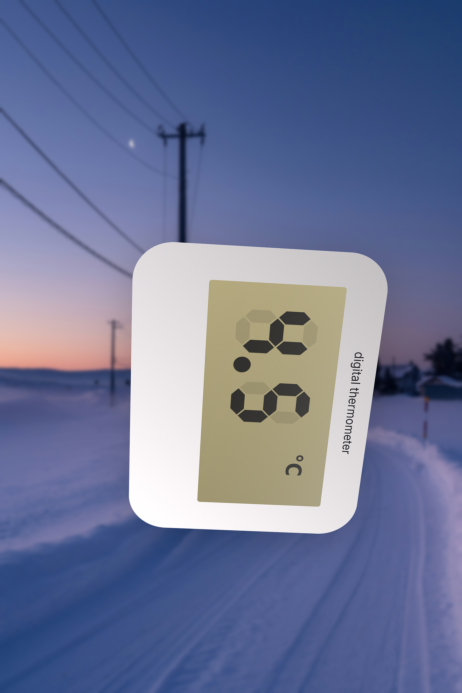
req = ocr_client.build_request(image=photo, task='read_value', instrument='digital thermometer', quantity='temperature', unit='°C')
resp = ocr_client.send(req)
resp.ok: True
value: 4.5 °C
